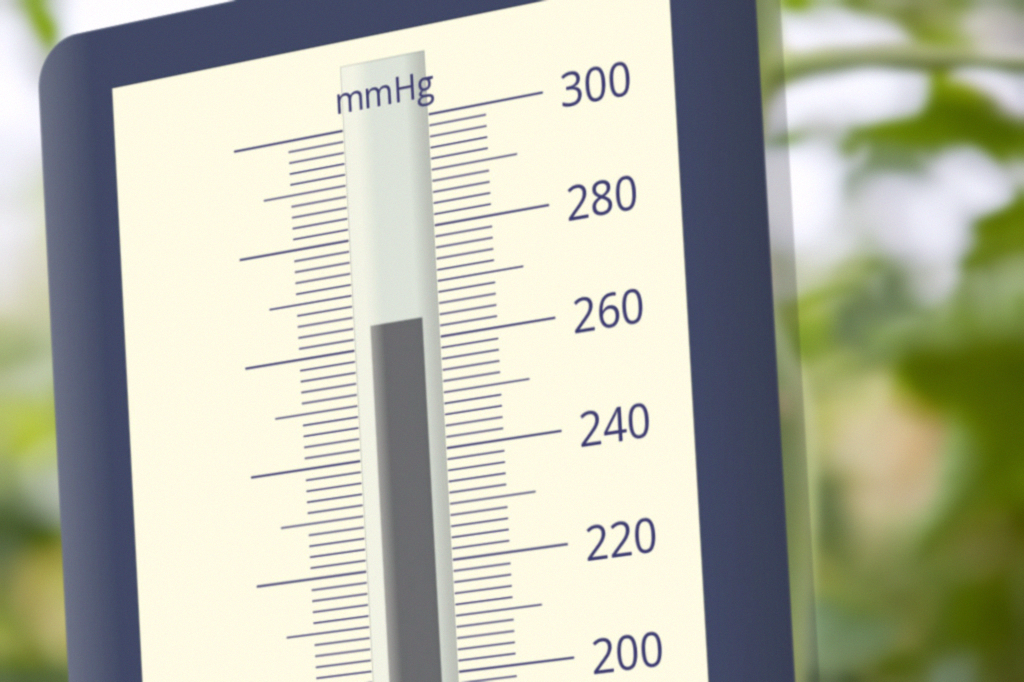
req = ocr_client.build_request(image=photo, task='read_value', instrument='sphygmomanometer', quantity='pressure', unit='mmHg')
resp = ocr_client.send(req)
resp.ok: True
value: 264 mmHg
